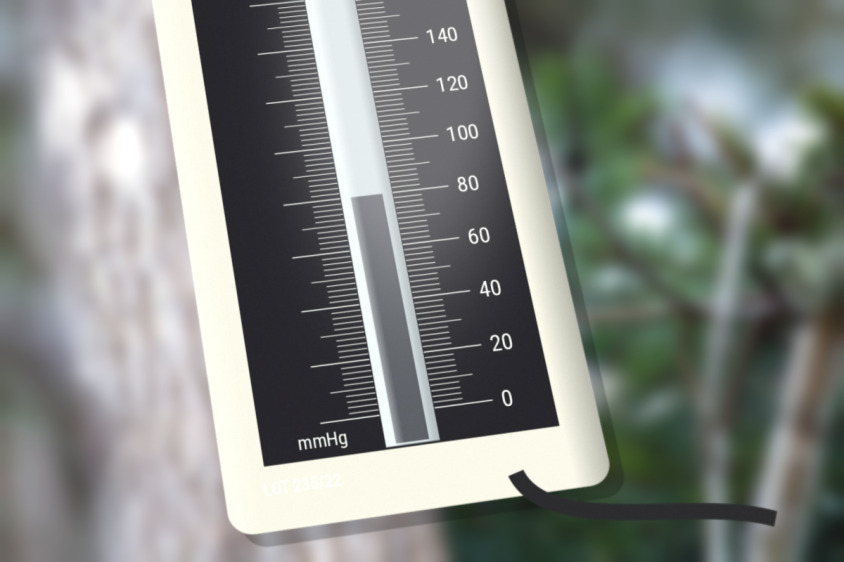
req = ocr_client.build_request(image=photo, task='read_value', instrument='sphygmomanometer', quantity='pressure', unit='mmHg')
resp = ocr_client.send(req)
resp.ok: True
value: 80 mmHg
